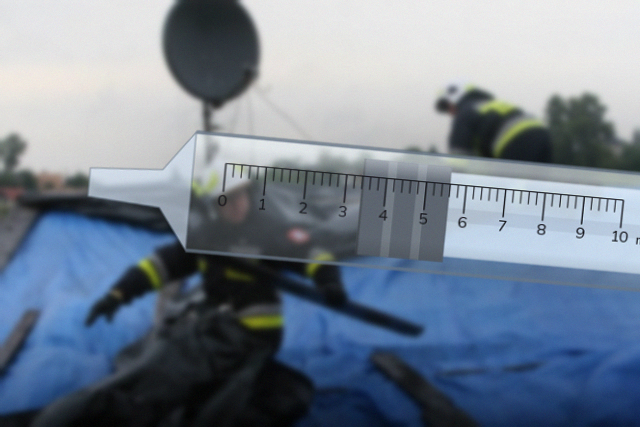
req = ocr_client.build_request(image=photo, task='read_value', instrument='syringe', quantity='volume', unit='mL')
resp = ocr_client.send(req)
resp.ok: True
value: 3.4 mL
